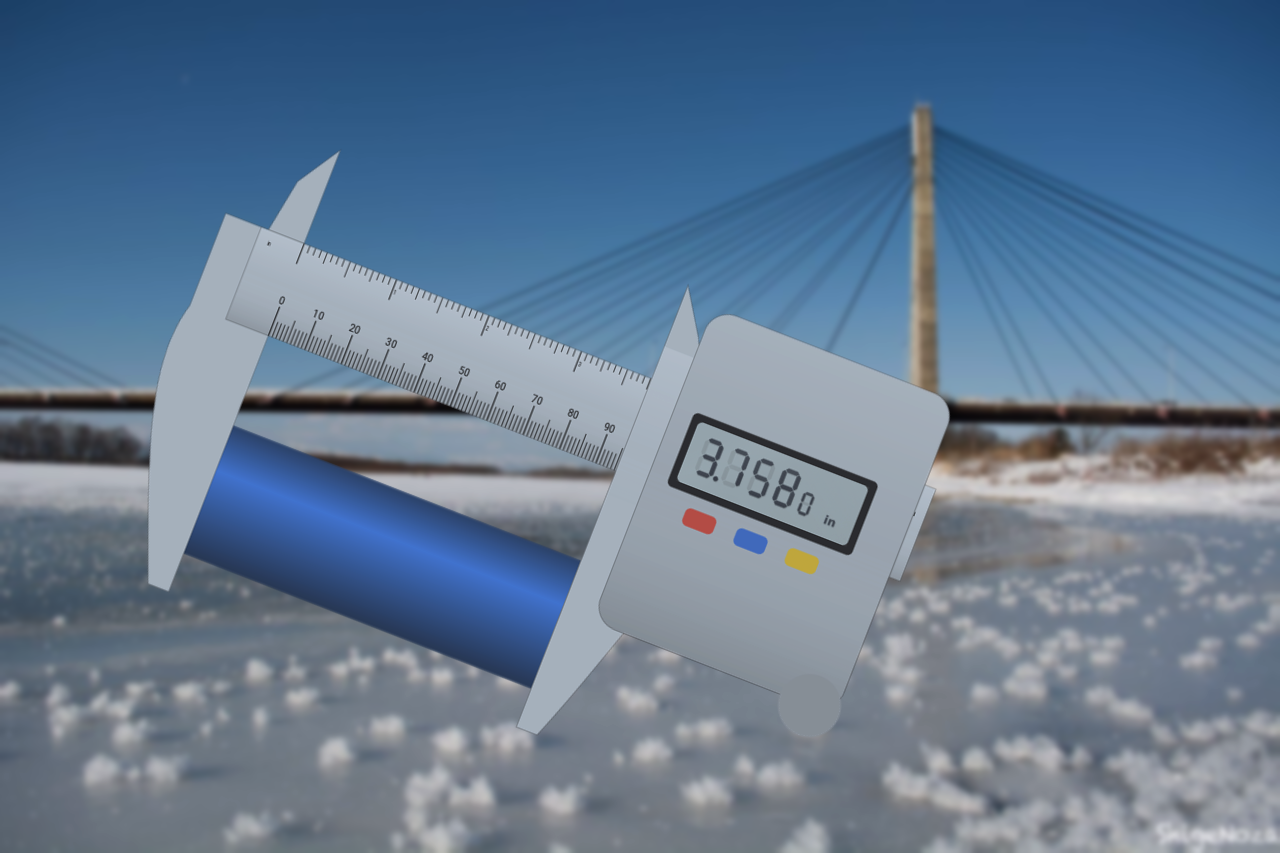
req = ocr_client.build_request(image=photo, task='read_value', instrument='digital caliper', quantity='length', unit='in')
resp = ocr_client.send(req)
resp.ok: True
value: 3.7580 in
